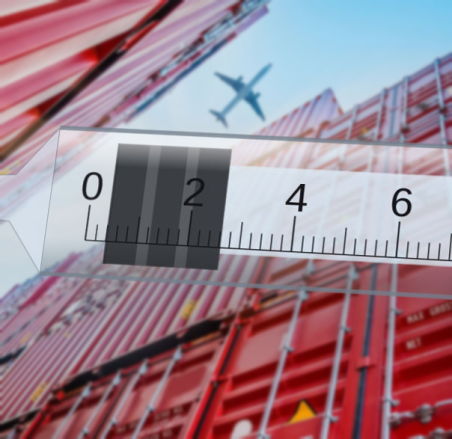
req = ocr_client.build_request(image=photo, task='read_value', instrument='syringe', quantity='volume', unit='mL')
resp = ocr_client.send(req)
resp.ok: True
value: 0.4 mL
